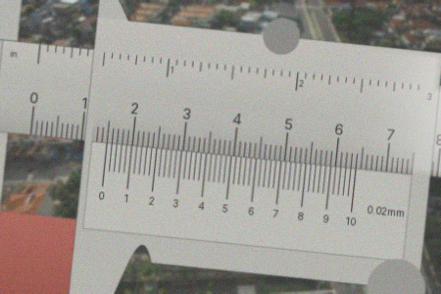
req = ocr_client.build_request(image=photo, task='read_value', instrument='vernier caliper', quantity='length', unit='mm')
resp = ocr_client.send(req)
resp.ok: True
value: 15.0 mm
